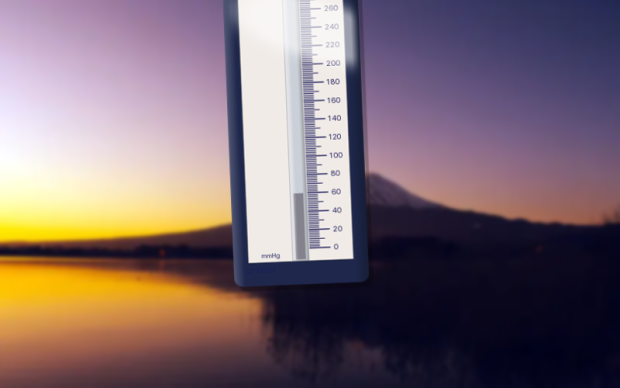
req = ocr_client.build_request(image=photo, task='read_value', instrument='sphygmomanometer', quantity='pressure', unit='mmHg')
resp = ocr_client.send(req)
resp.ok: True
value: 60 mmHg
